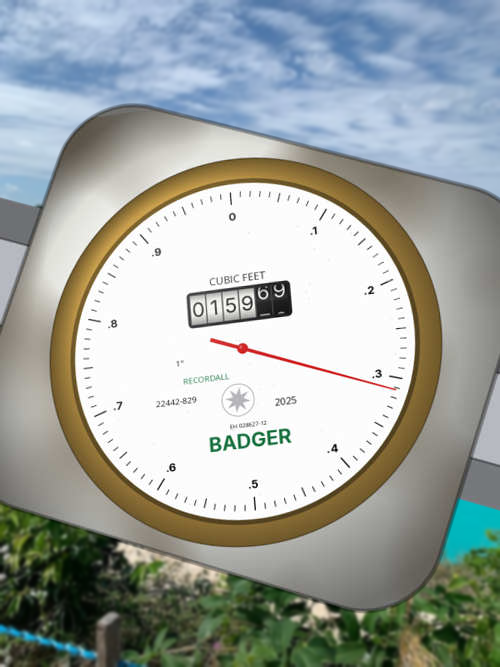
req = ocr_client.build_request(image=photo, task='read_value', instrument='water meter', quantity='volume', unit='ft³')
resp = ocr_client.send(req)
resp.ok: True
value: 15969.31 ft³
